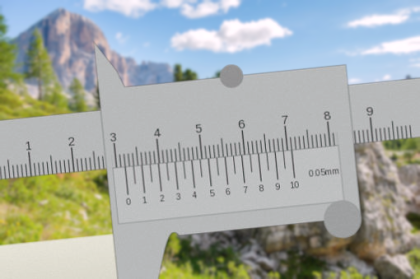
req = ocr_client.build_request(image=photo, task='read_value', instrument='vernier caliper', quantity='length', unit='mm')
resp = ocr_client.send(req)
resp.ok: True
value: 32.0 mm
